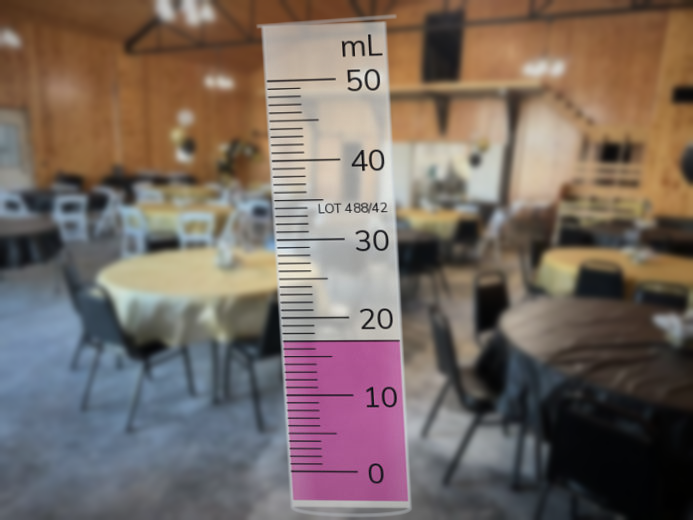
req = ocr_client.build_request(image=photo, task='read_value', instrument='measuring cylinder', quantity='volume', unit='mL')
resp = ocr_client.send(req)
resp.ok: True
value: 17 mL
